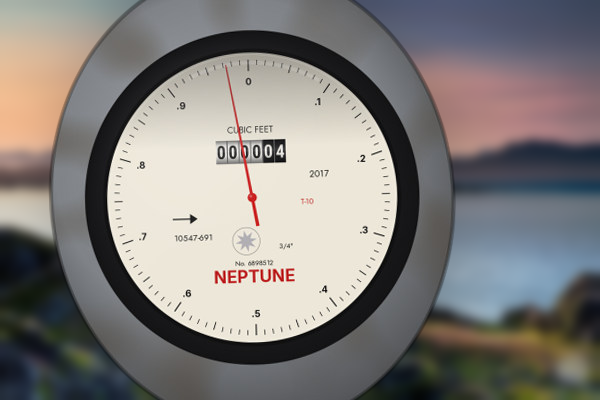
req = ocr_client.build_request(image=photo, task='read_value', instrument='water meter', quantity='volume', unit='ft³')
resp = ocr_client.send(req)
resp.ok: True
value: 3.97 ft³
